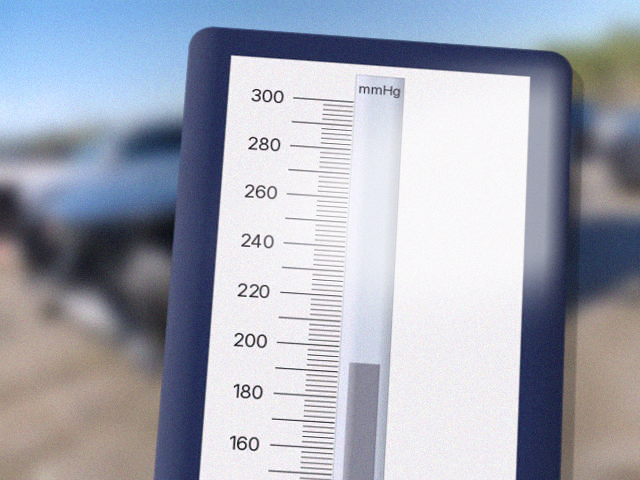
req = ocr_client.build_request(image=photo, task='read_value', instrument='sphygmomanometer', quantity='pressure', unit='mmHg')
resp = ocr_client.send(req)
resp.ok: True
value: 194 mmHg
